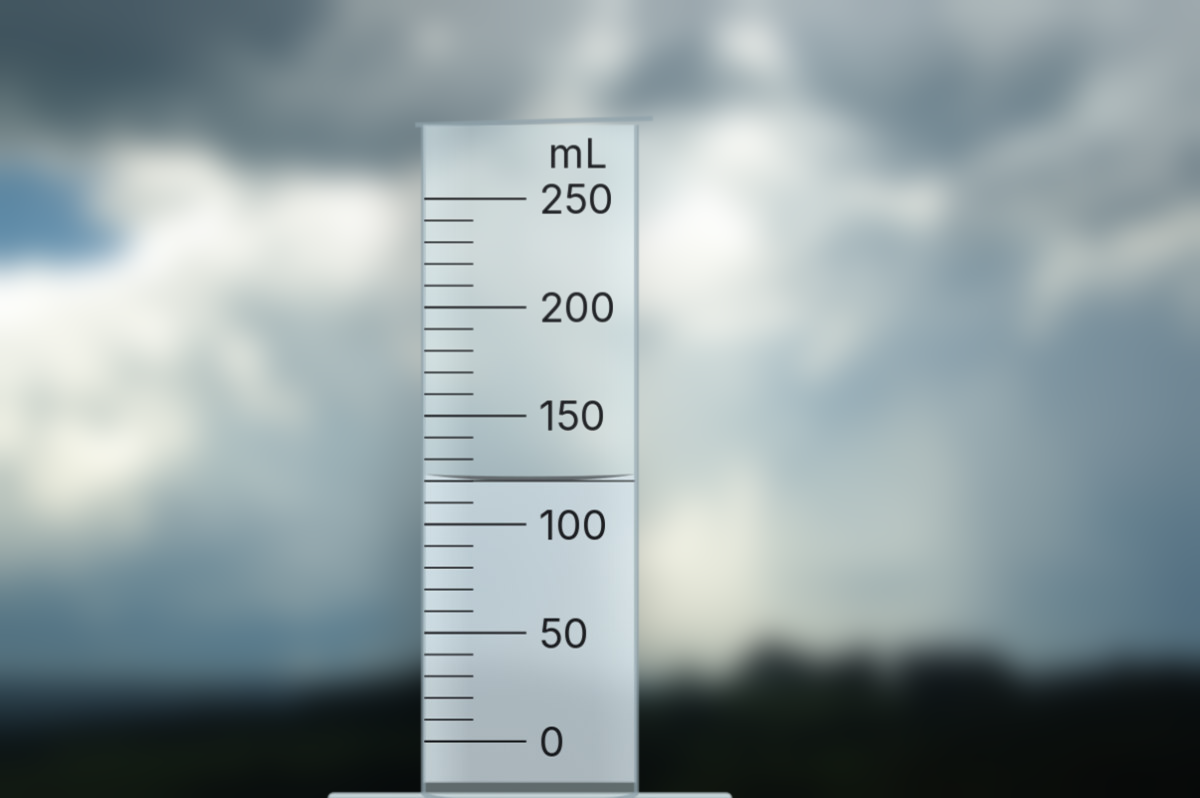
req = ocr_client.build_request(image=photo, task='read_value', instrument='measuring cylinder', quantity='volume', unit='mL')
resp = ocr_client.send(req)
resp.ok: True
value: 120 mL
